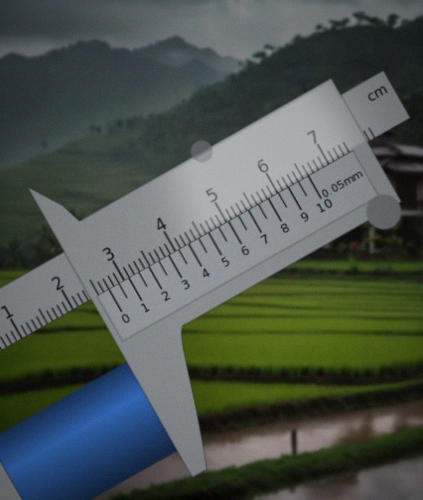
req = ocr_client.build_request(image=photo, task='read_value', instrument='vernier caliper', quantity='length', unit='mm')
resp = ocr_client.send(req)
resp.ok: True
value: 27.0 mm
